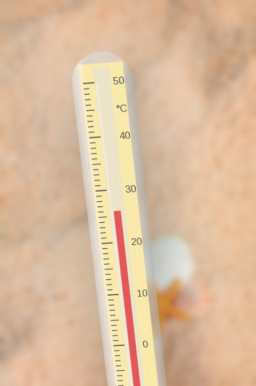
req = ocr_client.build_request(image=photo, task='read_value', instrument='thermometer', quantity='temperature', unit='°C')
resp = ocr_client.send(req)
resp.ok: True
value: 26 °C
